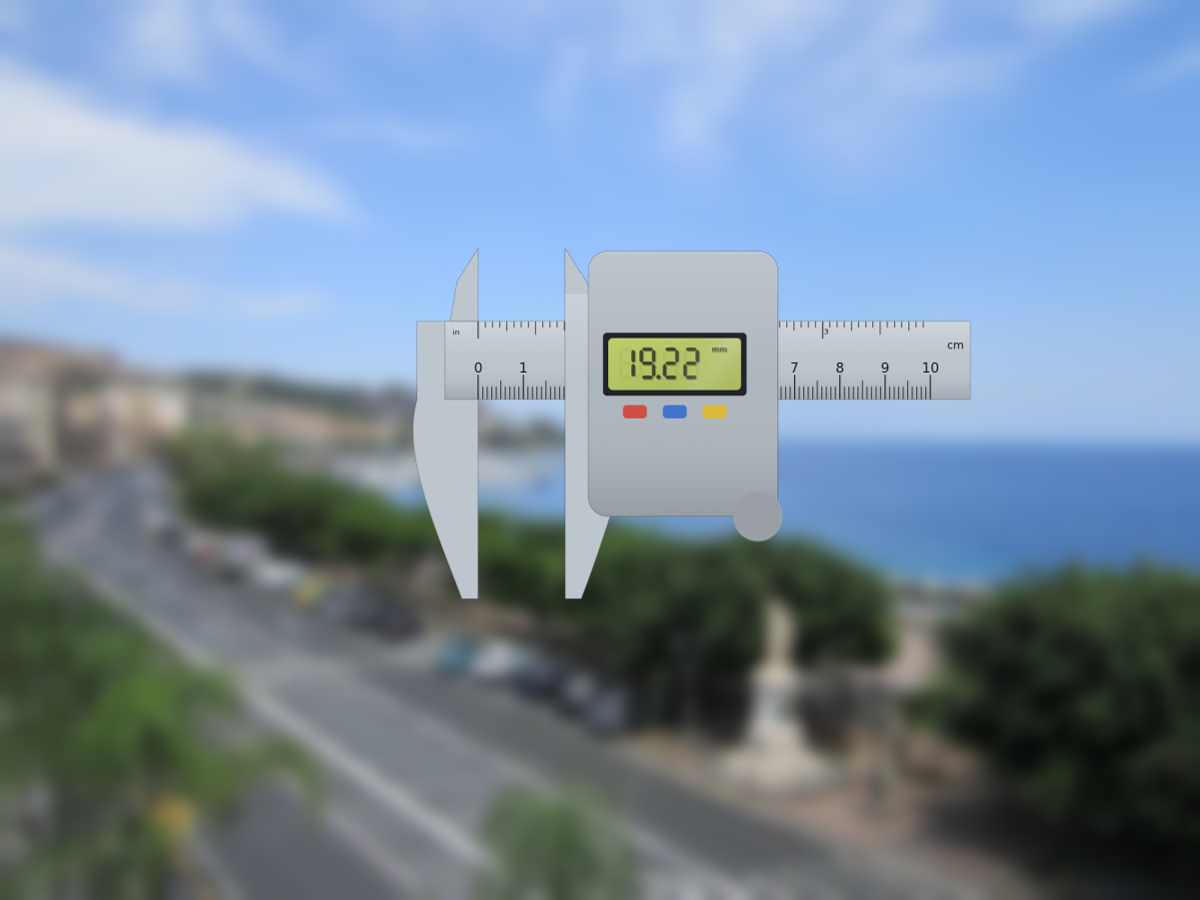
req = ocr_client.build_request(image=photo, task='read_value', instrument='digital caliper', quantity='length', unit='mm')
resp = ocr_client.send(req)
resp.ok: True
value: 19.22 mm
